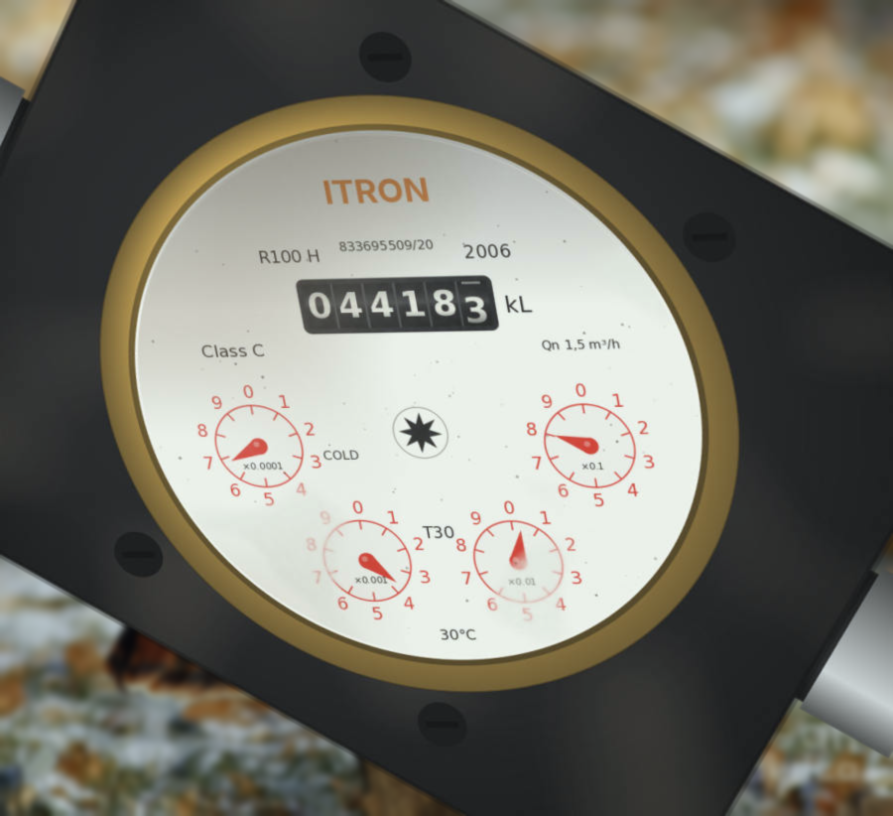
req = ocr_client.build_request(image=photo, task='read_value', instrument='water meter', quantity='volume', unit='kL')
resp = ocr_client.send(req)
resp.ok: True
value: 44182.8036 kL
